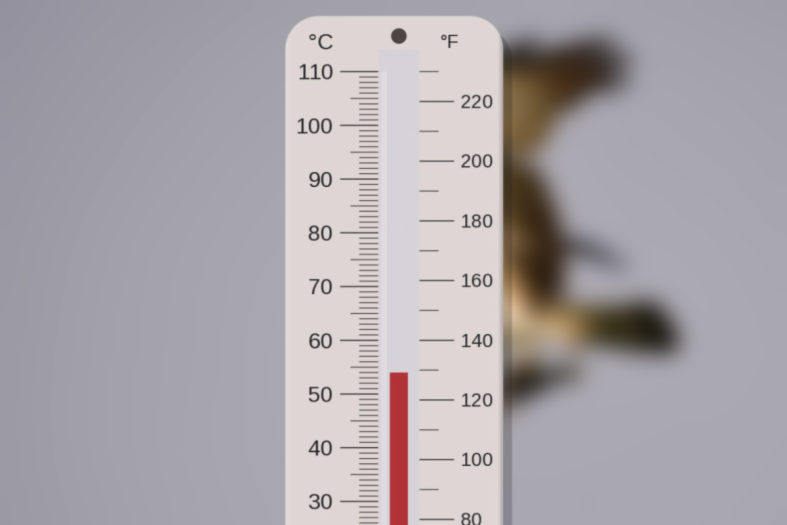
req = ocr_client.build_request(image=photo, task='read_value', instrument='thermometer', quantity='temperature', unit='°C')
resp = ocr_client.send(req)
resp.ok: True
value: 54 °C
